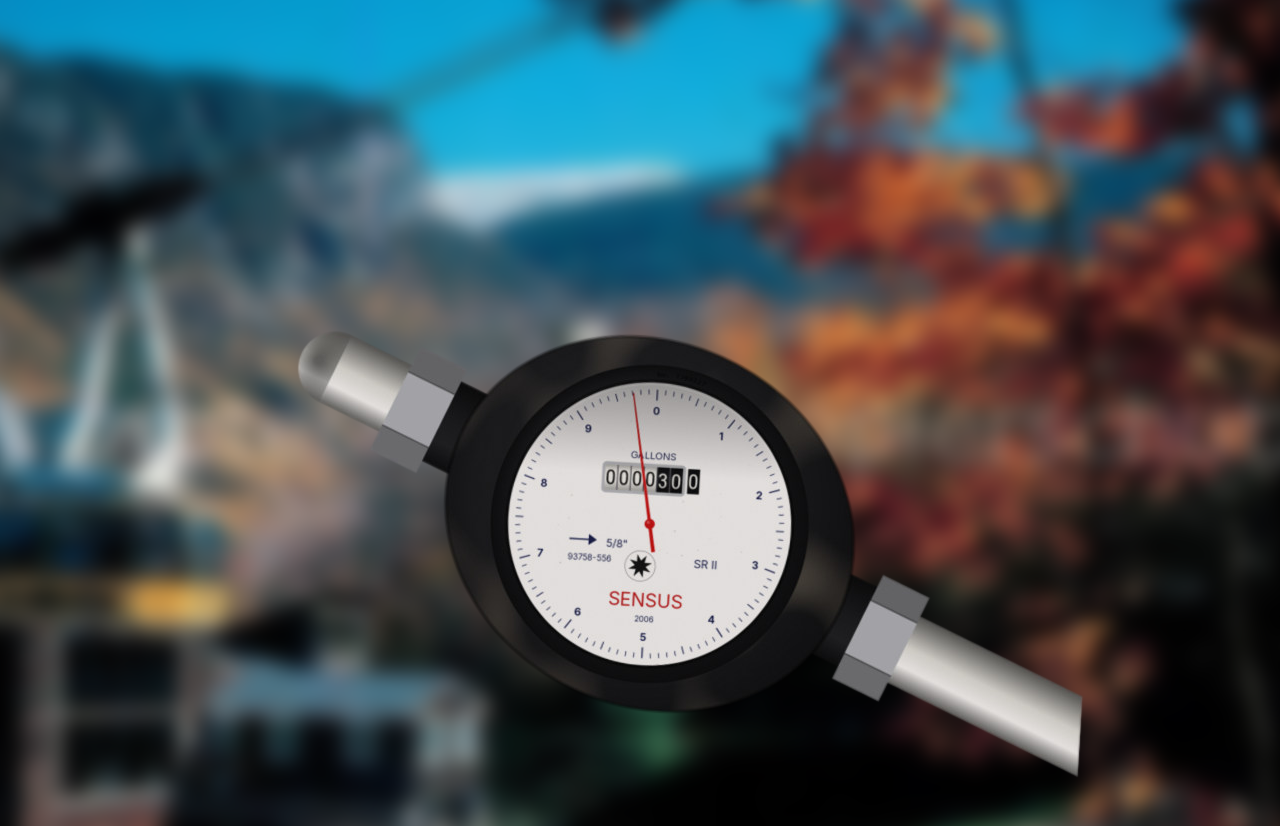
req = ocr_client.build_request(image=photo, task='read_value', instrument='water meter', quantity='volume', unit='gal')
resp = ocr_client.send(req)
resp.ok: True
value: 299.7 gal
